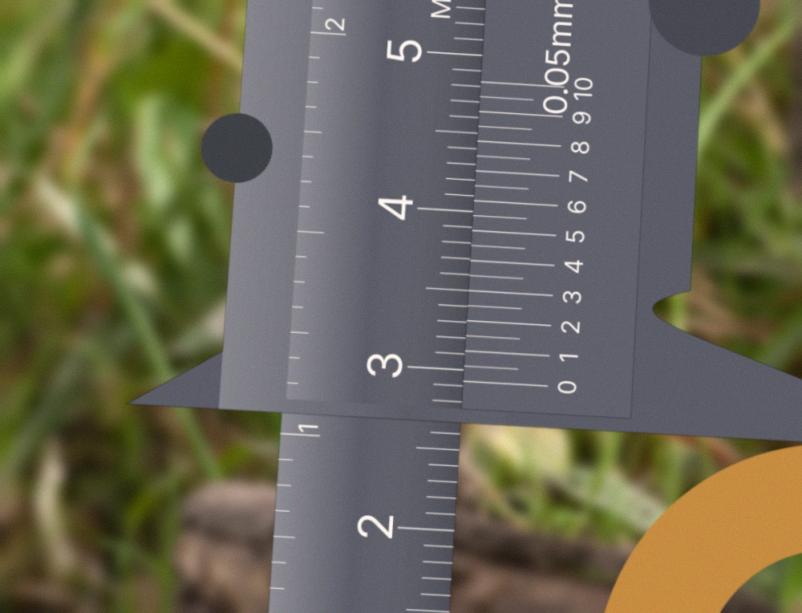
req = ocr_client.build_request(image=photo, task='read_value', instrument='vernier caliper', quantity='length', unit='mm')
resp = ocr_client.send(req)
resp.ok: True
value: 29.3 mm
